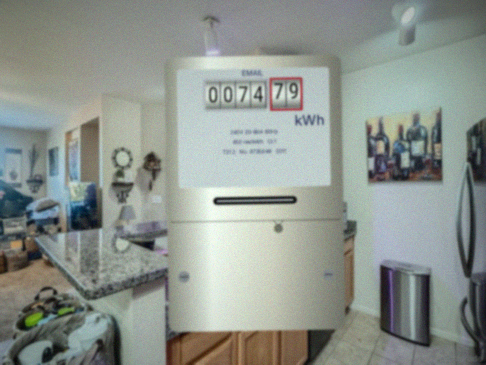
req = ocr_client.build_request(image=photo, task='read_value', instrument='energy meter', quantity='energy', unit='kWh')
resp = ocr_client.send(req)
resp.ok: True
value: 74.79 kWh
